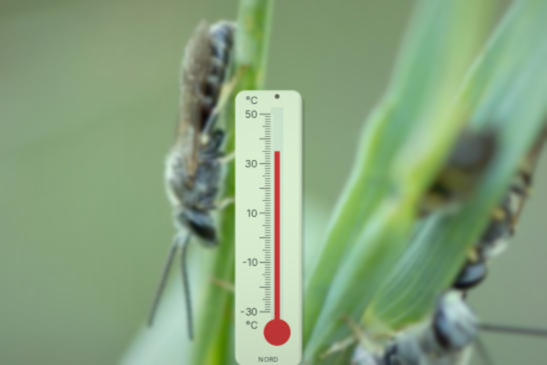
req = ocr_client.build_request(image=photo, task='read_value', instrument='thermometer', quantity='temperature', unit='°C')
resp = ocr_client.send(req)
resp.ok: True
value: 35 °C
